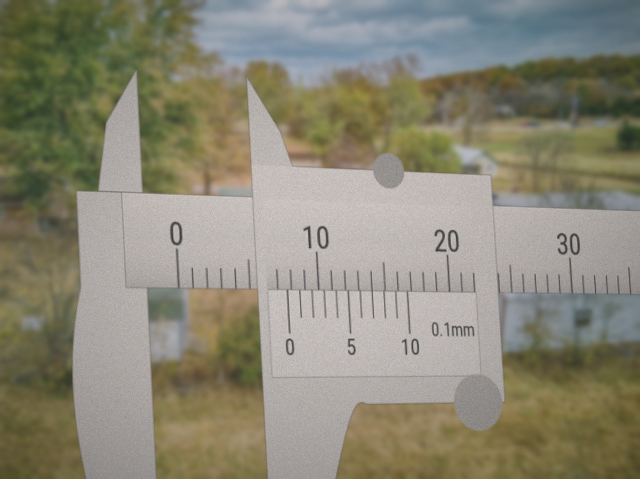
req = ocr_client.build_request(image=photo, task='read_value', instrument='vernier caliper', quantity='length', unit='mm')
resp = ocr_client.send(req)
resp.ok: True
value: 7.7 mm
